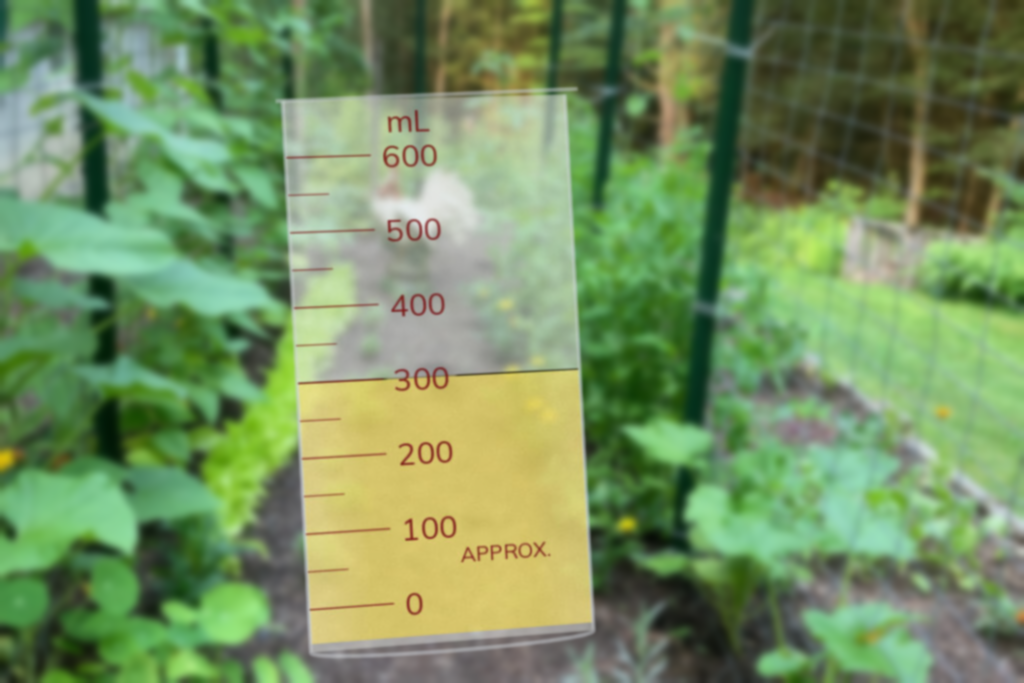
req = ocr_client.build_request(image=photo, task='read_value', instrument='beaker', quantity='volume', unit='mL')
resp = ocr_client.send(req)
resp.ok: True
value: 300 mL
